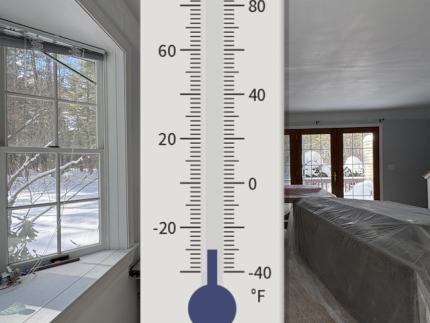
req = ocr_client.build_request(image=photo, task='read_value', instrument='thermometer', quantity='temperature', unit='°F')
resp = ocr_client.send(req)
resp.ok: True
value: -30 °F
